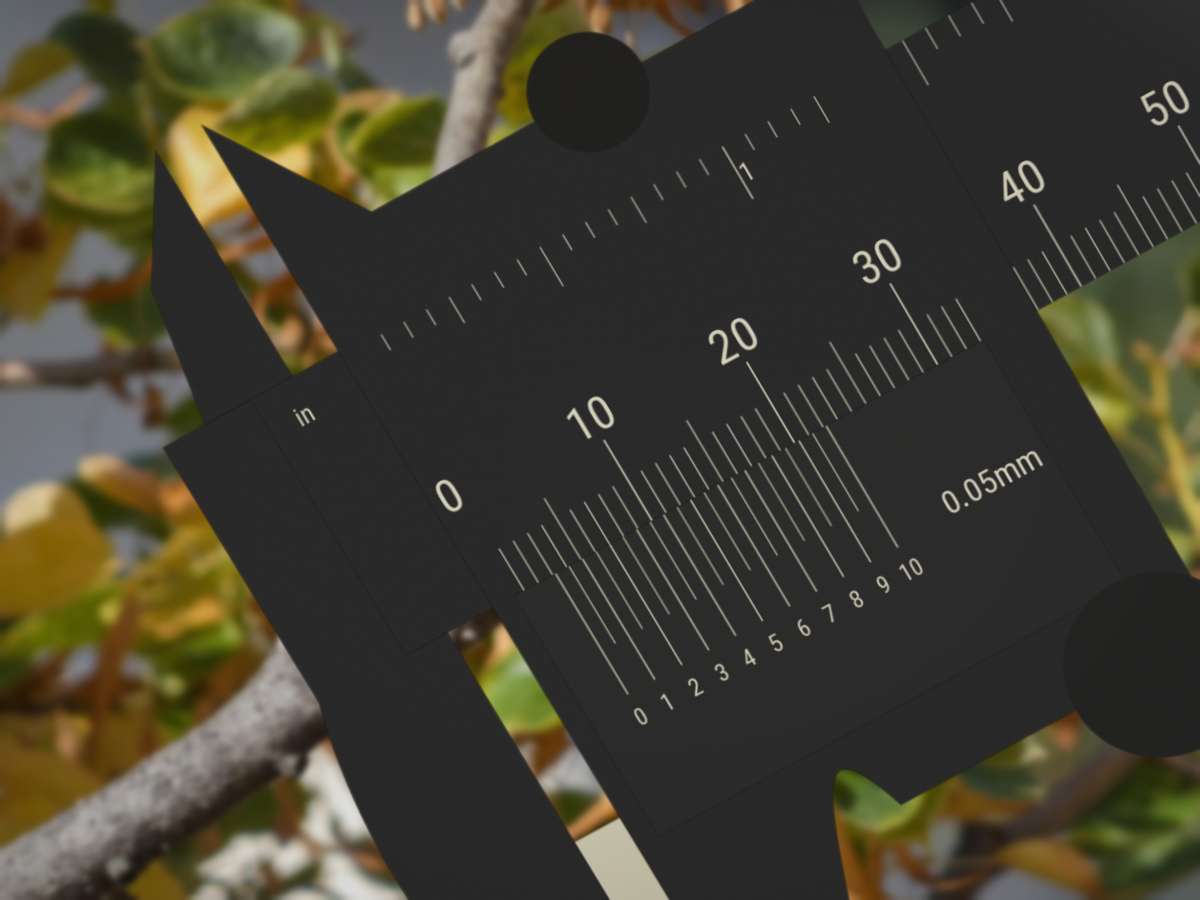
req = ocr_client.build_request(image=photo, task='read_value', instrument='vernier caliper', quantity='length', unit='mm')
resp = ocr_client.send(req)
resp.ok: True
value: 3.2 mm
